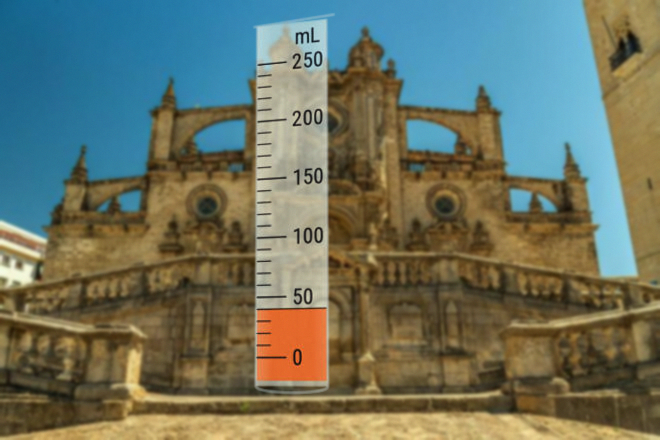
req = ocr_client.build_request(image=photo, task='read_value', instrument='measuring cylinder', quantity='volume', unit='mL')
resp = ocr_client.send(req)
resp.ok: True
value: 40 mL
